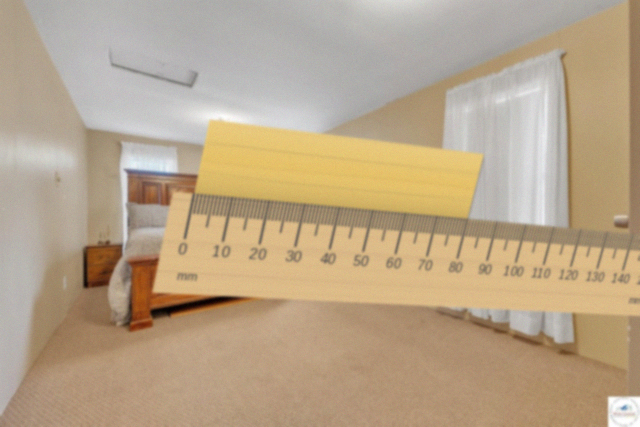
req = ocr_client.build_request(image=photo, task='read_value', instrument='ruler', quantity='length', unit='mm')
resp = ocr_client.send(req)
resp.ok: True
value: 80 mm
